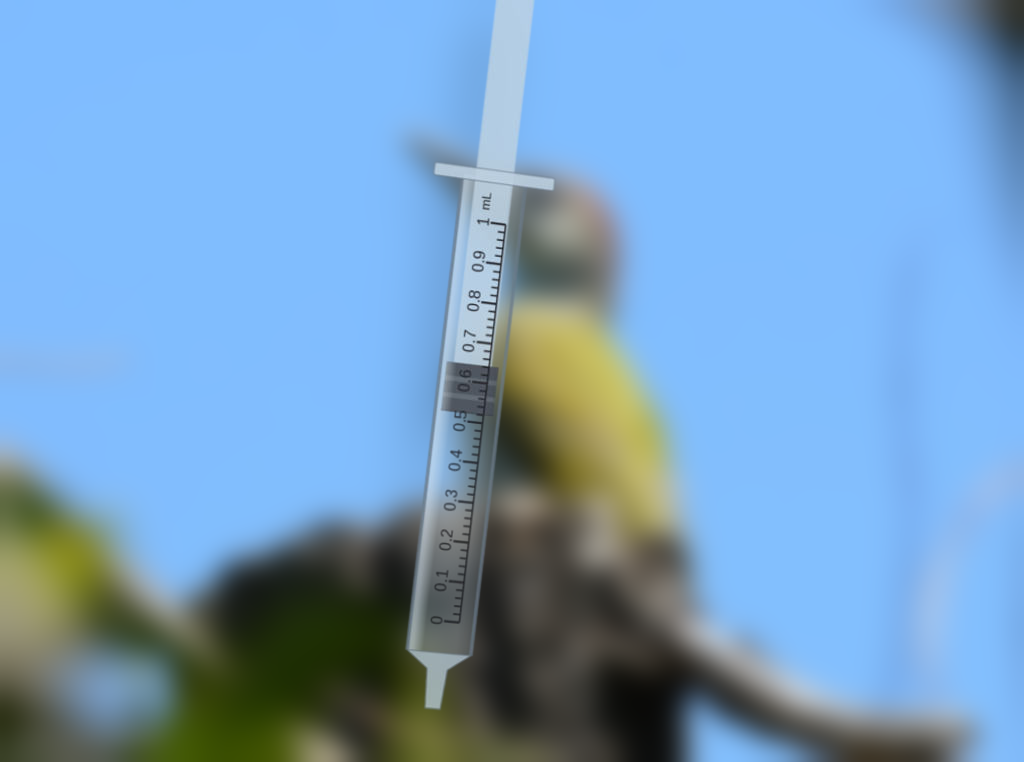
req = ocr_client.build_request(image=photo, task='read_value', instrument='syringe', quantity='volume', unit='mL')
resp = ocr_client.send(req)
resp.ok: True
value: 0.52 mL
